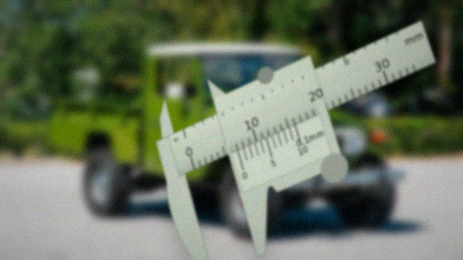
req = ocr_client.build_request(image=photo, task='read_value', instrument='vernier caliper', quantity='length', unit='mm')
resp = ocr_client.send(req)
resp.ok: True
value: 7.0 mm
